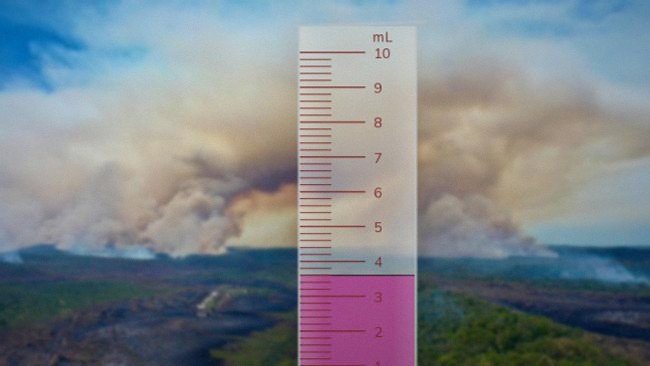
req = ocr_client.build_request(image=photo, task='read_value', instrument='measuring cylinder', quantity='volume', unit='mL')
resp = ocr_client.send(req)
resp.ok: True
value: 3.6 mL
